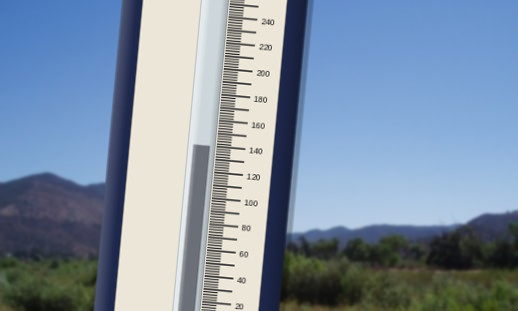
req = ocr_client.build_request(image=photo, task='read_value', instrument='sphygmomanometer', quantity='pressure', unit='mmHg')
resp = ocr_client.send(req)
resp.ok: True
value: 140 mmHg
